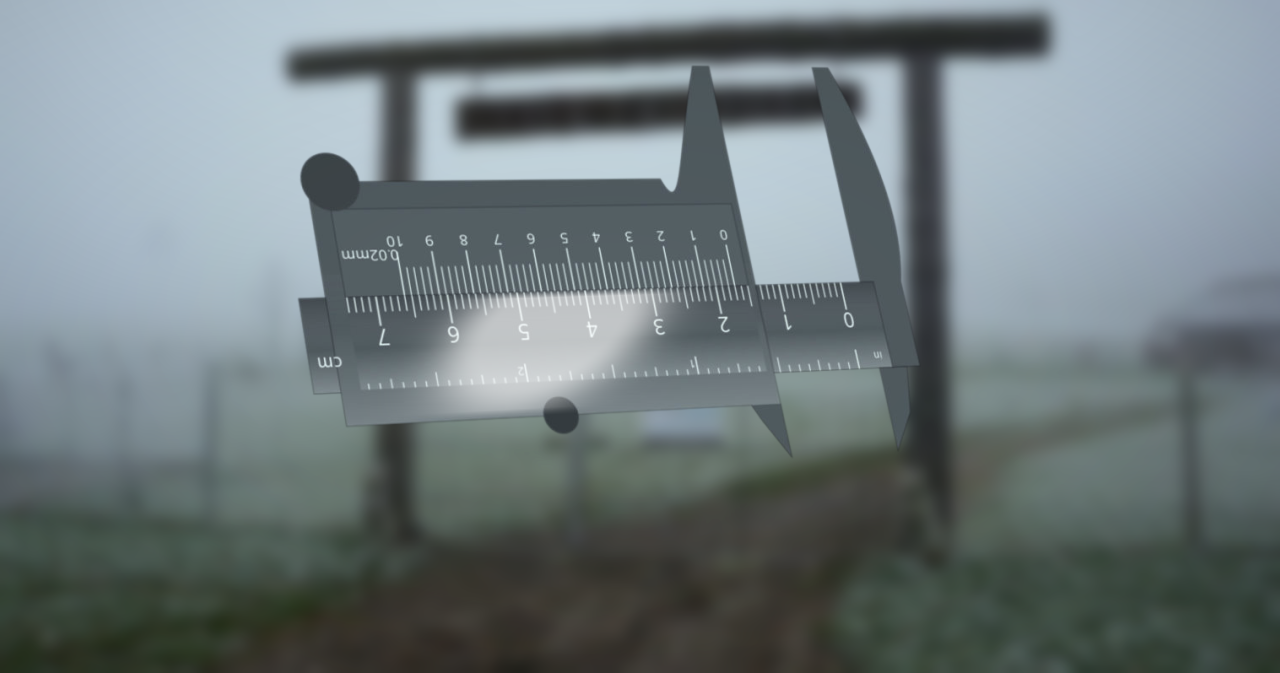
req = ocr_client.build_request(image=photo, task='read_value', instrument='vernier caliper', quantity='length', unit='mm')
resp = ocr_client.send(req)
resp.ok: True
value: 17.0 mm
